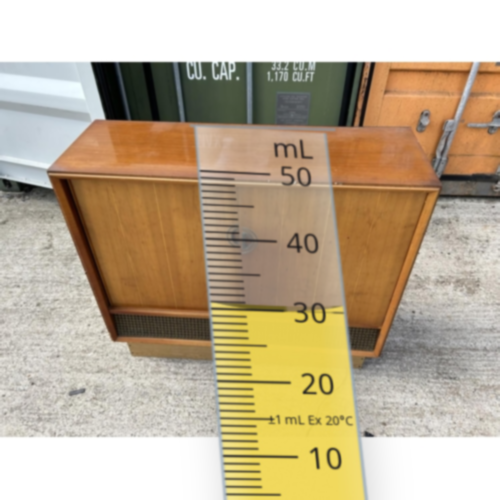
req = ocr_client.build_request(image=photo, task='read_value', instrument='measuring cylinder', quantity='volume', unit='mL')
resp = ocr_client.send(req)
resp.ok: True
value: 30 mL
